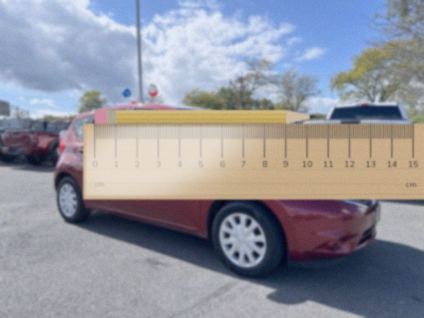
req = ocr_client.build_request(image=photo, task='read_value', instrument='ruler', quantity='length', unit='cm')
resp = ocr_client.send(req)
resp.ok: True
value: 10.5 cm
